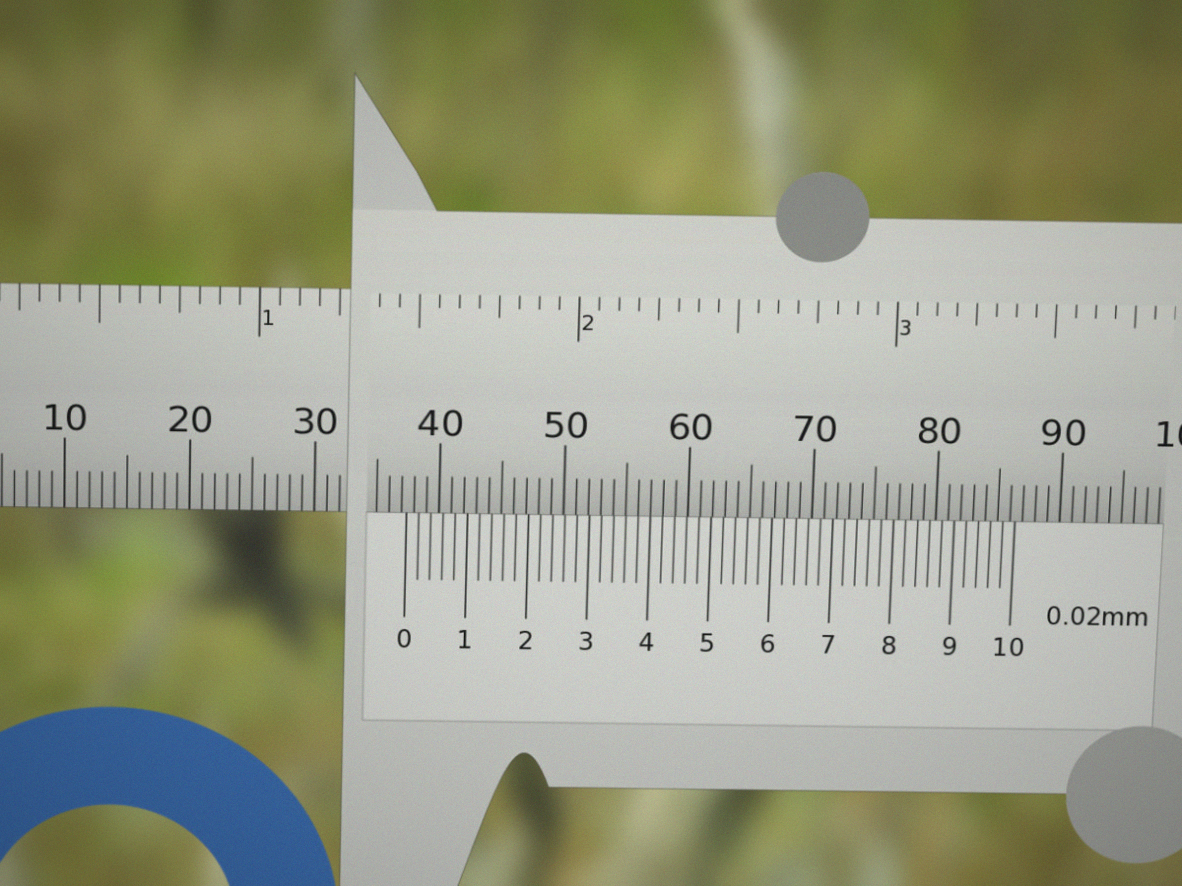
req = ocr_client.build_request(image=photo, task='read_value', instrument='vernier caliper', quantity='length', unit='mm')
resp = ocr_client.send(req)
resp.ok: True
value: 37.4 mm
